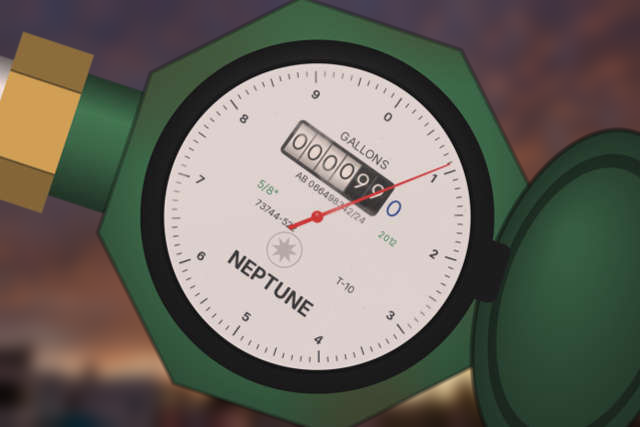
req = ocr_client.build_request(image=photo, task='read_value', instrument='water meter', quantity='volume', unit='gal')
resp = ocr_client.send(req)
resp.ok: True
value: 990.9 gal
